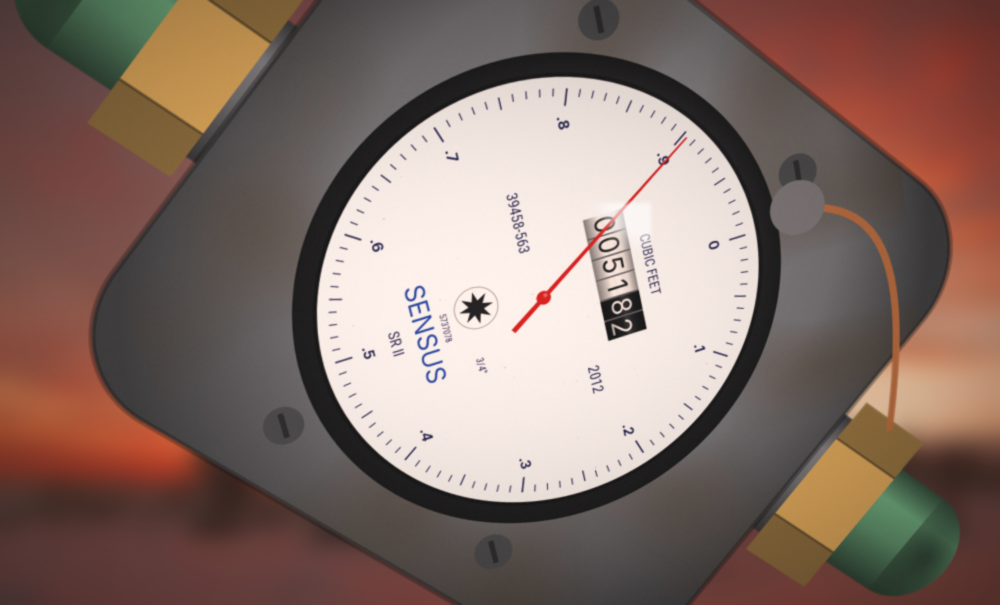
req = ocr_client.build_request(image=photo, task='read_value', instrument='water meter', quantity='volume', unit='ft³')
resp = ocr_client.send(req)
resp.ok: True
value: 5181.90 ft³
